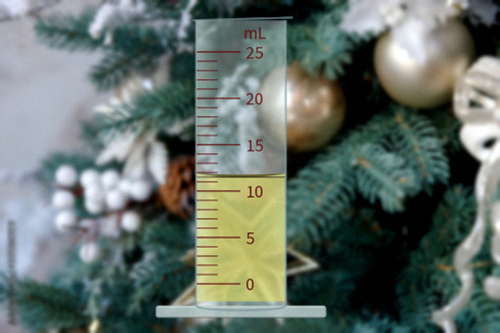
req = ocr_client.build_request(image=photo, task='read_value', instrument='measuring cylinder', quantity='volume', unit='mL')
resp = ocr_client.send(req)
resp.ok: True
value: 11.5 mL
